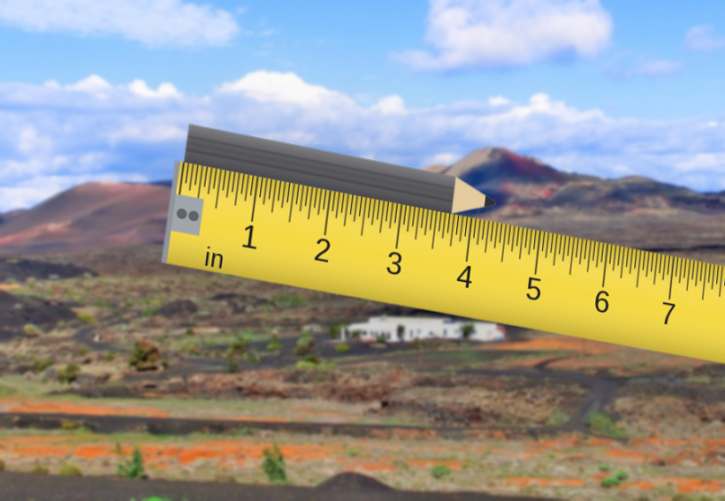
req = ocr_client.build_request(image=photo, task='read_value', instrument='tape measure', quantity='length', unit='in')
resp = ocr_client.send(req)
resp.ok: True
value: 4.3125 in
